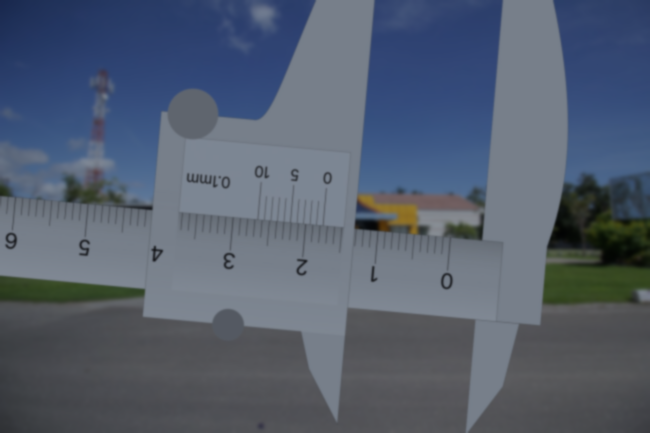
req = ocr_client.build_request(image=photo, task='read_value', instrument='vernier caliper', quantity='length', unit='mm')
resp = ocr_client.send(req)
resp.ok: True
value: 17.6 mm
